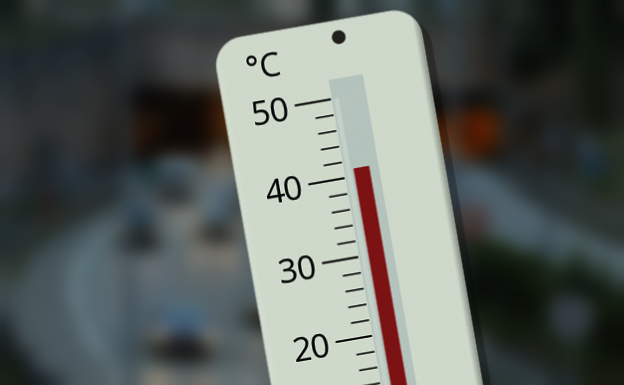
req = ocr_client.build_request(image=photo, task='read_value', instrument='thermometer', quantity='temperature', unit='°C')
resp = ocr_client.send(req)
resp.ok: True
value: 41 °C
